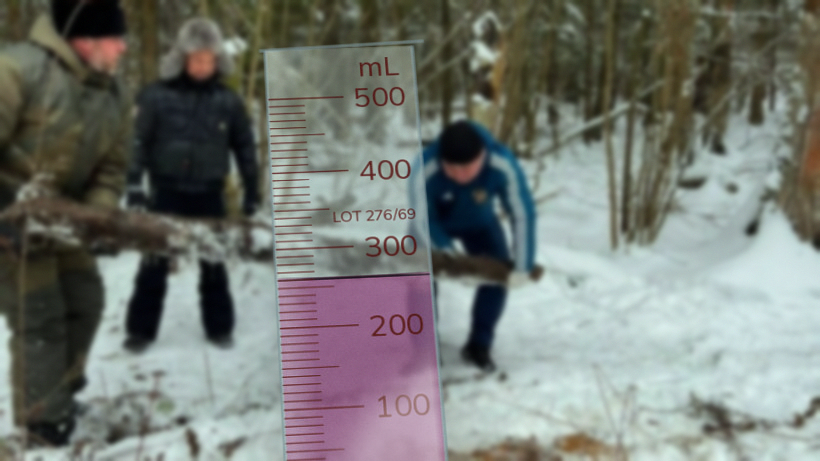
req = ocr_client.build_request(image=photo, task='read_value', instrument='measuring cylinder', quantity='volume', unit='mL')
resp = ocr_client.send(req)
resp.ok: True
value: 260 mL
